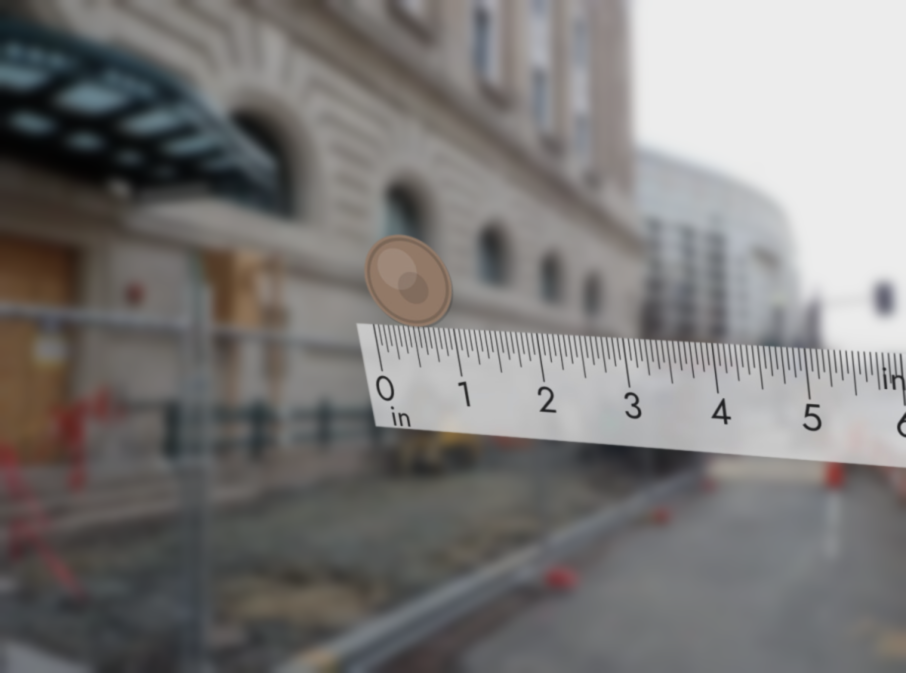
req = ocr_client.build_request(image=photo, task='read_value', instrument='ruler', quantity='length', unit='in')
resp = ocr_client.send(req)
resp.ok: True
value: 1.0625 in
